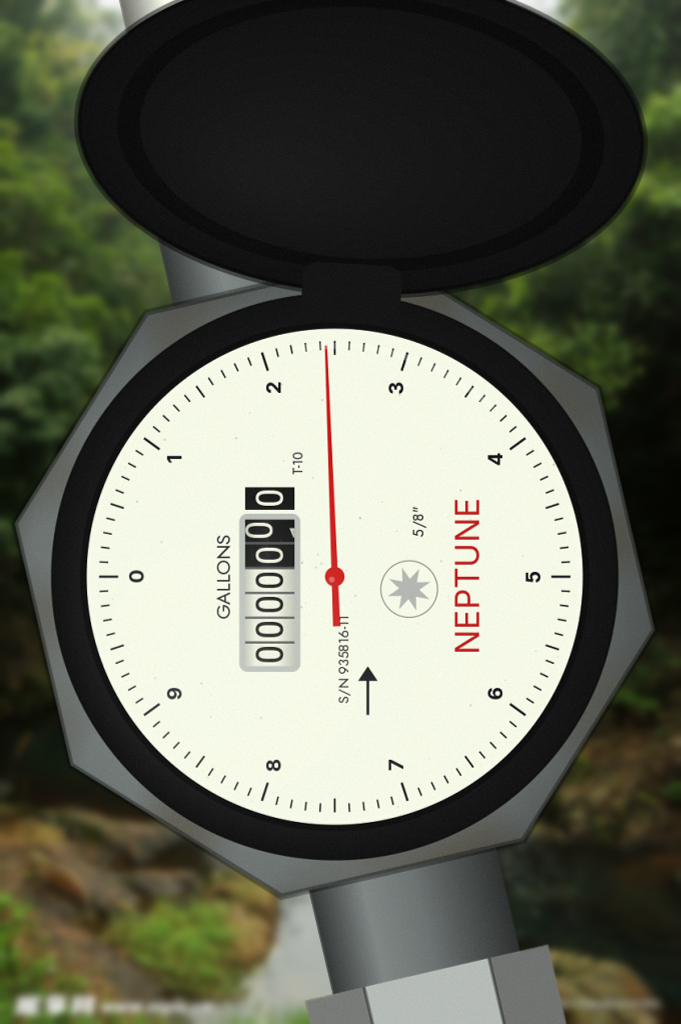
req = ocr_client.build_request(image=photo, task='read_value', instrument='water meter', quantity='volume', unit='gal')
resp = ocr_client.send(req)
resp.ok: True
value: 2.4 gal
